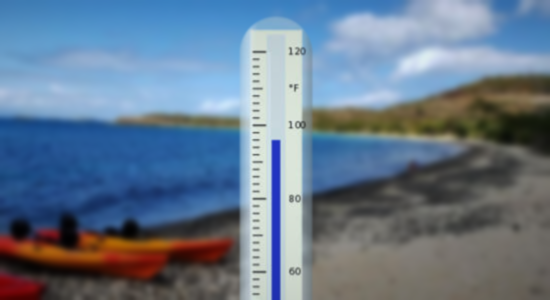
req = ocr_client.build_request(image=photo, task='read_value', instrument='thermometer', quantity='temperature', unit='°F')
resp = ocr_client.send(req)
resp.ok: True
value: 96 °F
